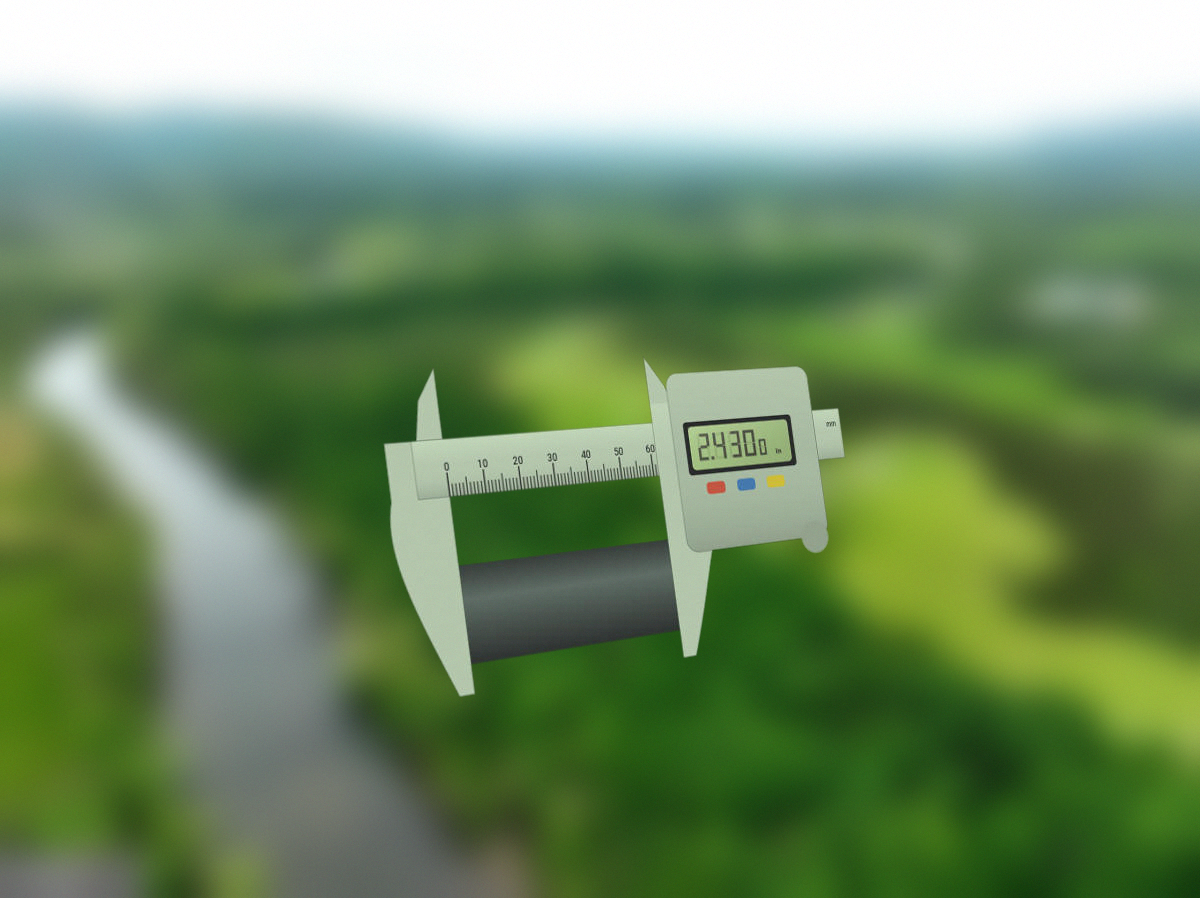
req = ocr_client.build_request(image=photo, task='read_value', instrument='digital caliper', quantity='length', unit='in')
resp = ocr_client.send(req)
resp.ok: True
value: 2.4300 in
